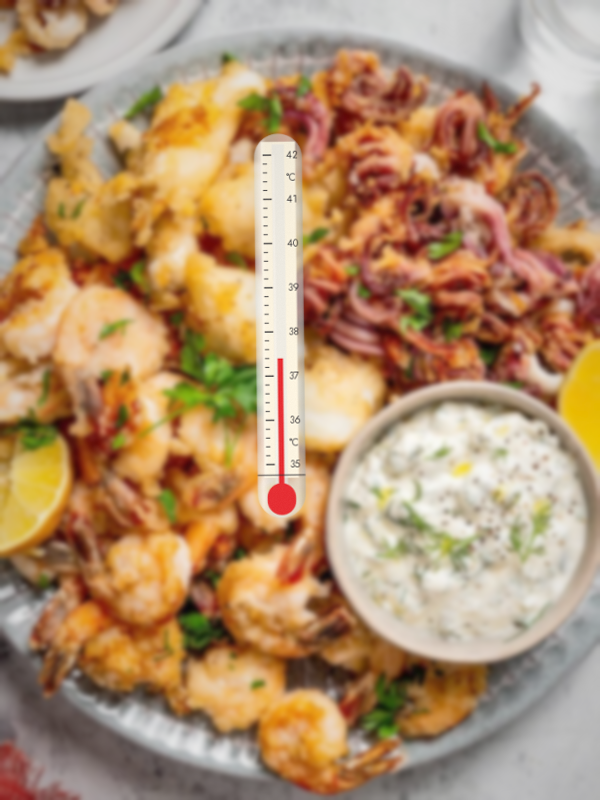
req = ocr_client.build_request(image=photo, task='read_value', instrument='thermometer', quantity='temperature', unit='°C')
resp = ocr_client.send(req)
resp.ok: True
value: 37.4 °C
